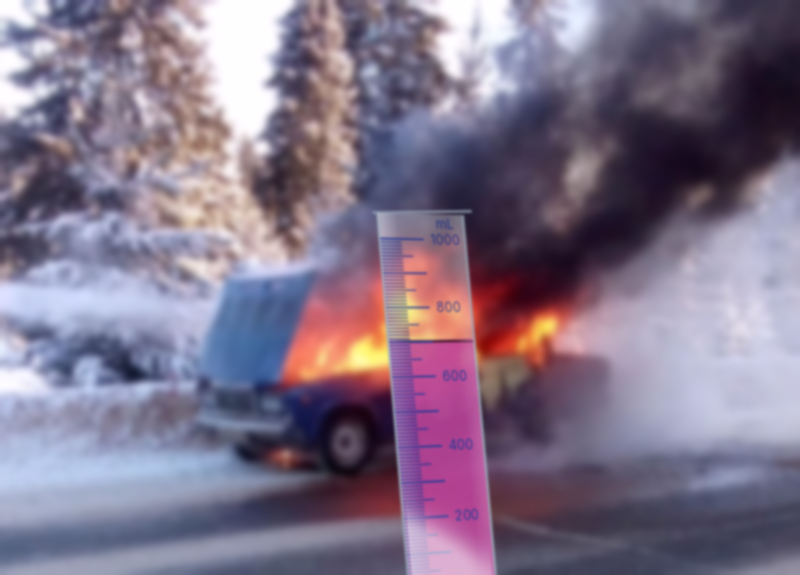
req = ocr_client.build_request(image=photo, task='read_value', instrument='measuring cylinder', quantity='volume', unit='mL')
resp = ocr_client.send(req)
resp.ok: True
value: 700 mL
